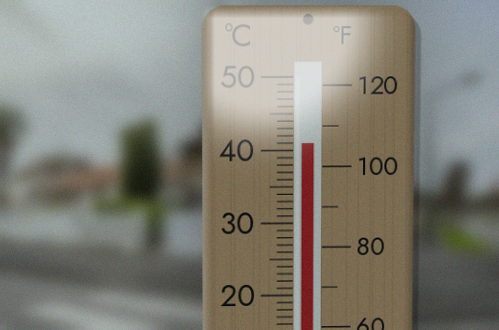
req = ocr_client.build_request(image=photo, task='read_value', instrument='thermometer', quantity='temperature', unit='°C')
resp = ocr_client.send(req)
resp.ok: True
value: 41 °C
